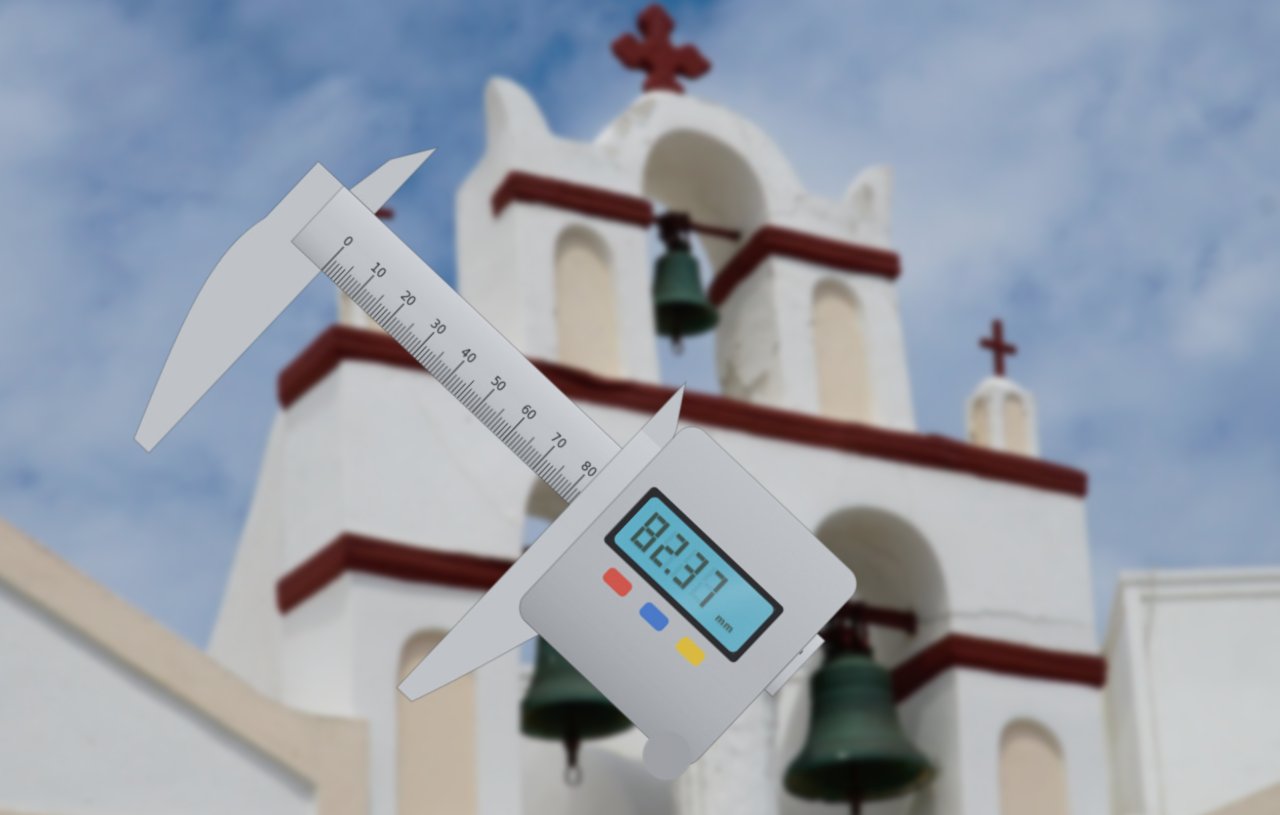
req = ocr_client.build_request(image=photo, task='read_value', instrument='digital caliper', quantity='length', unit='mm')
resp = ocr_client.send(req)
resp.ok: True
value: 82.37 mm
